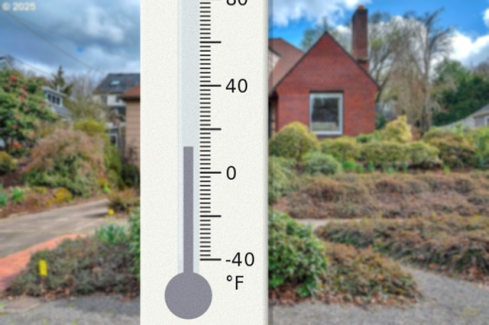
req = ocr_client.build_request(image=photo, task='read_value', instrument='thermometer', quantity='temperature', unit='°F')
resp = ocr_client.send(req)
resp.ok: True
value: 12 °F
